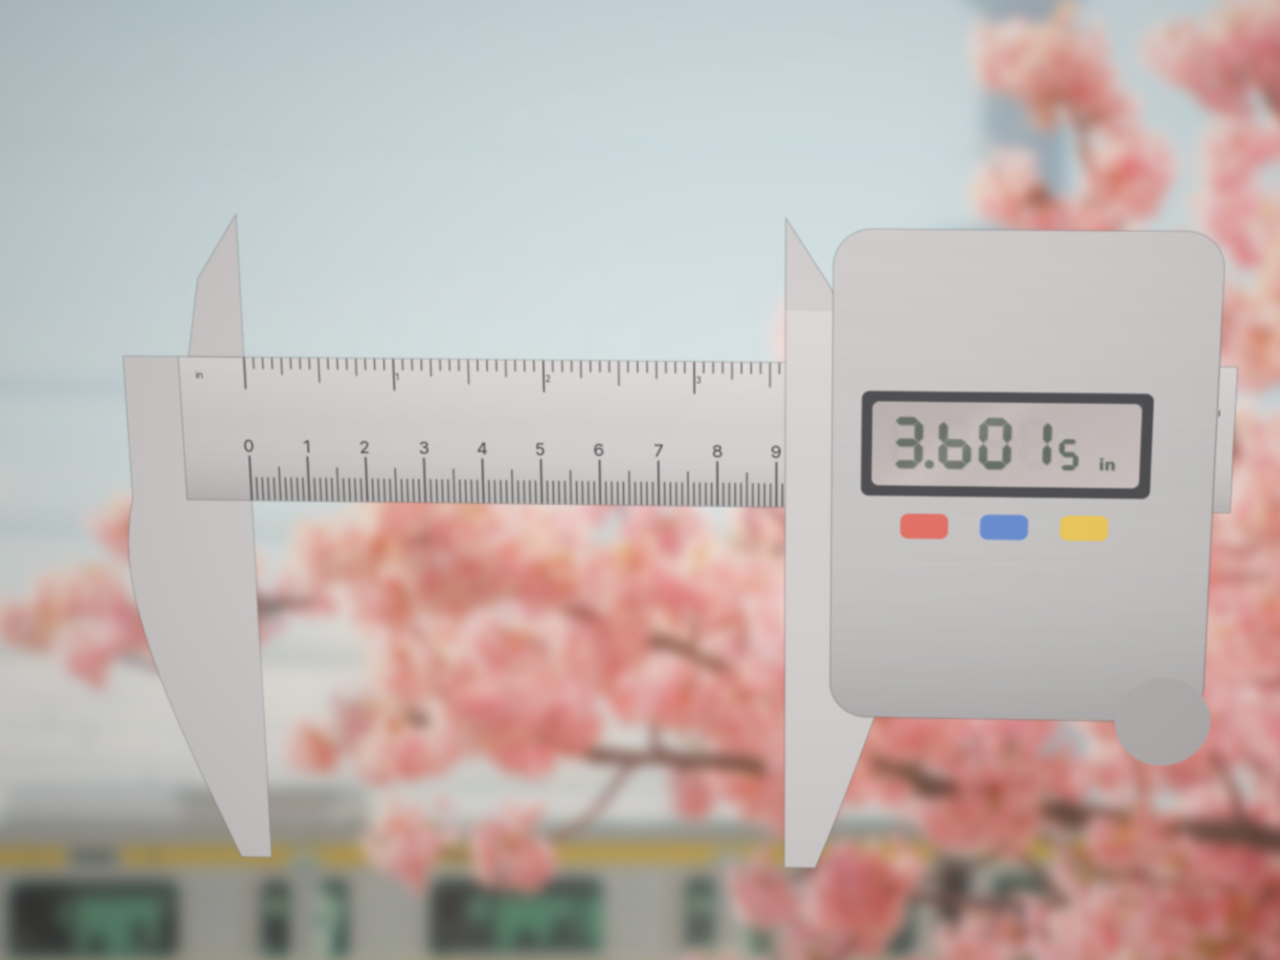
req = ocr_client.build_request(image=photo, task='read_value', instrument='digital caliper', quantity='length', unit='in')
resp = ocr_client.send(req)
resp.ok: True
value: 3.6015 in
